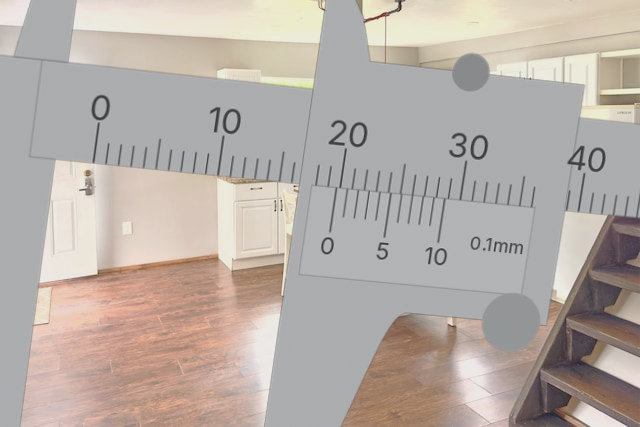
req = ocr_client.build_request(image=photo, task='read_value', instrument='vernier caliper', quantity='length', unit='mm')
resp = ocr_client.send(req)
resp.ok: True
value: 19.7 mm
